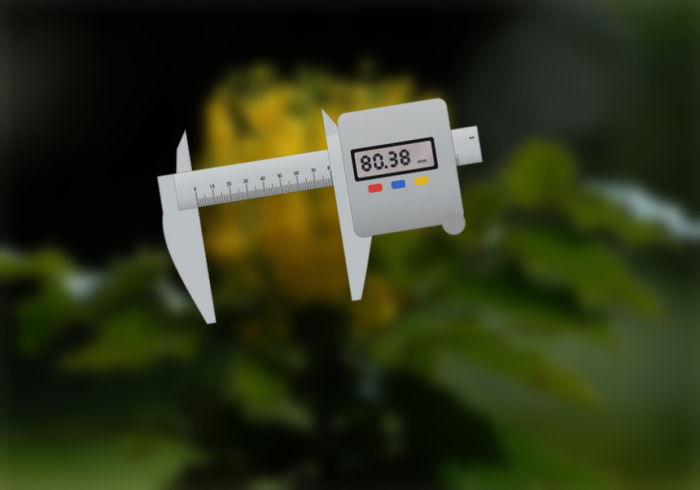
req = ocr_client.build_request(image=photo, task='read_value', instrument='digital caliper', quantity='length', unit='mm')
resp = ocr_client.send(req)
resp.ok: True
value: 80.38 mm
